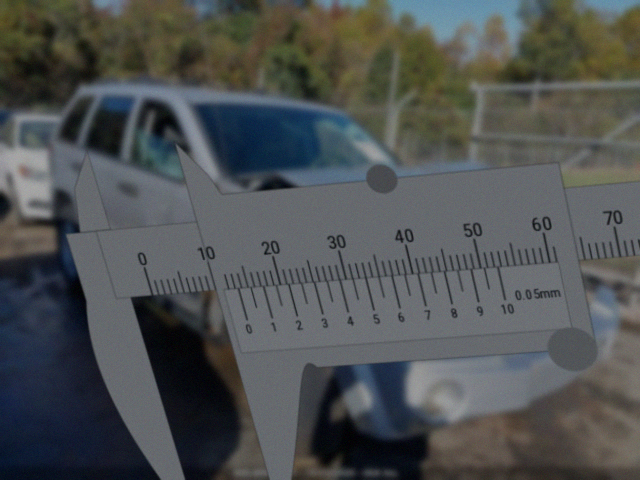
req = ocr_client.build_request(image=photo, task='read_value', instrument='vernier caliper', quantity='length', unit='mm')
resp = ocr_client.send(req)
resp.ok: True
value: 13.5 mm
